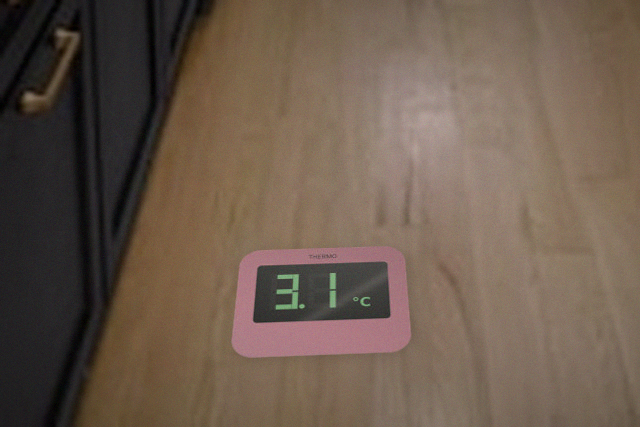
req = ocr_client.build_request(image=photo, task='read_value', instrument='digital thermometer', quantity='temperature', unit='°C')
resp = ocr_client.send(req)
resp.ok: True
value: 3.1 °C
